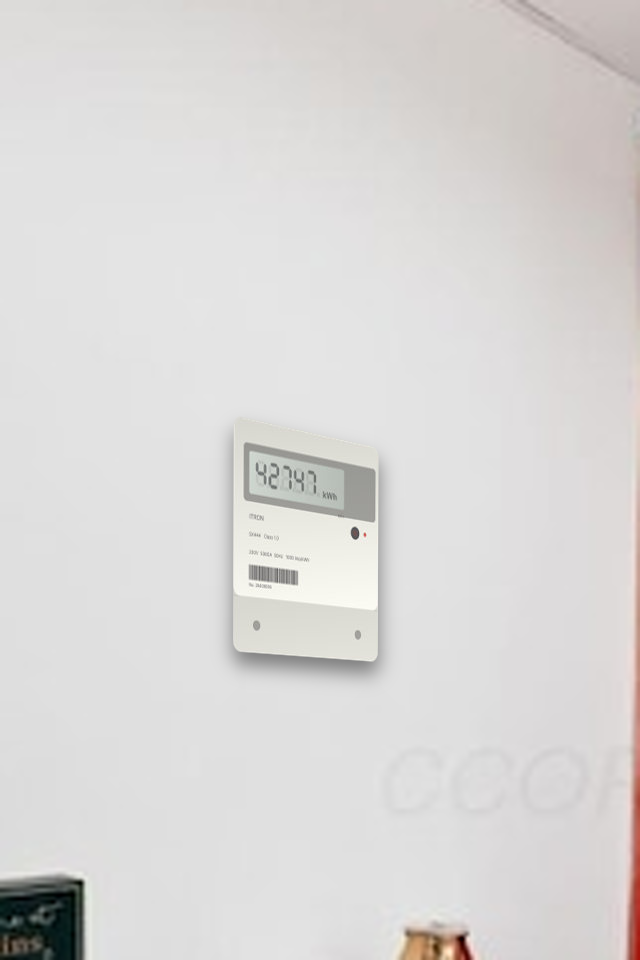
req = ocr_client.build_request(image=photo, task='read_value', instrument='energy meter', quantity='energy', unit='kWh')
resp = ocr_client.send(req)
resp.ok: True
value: 42747 kWh
